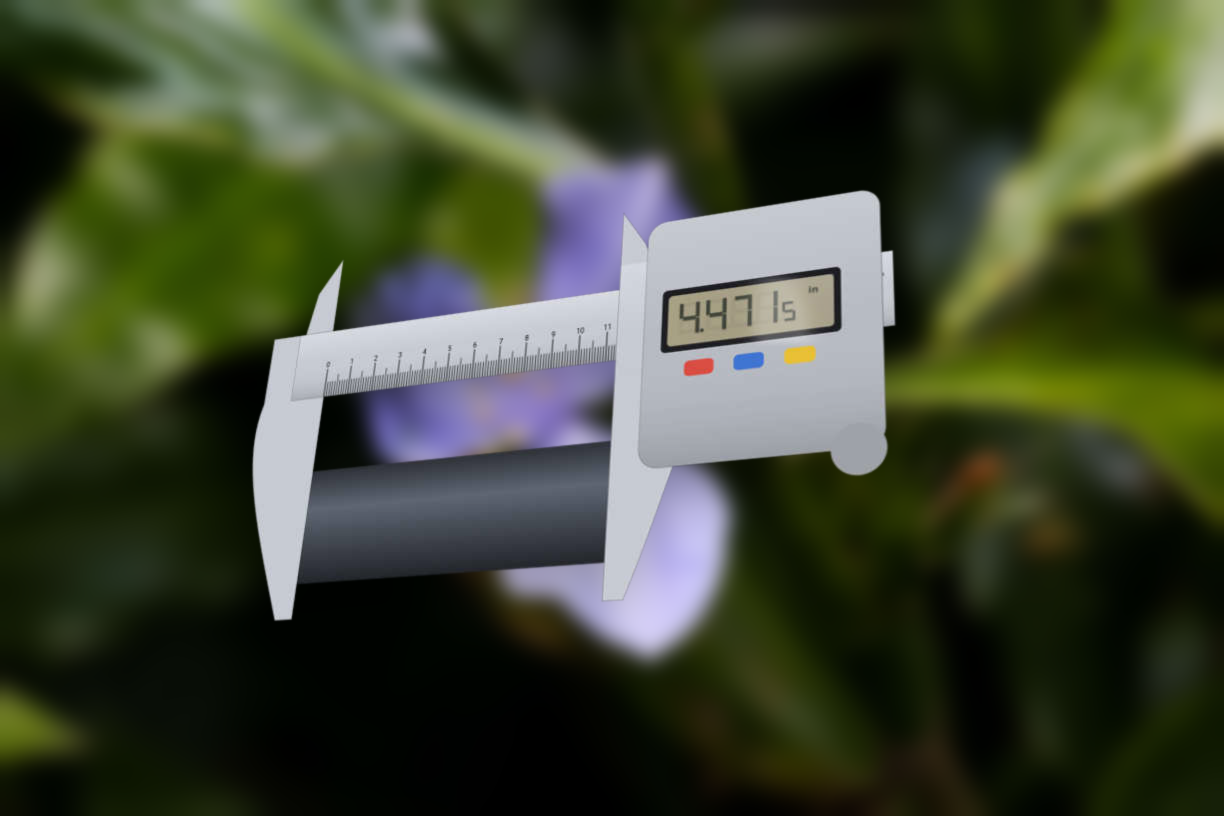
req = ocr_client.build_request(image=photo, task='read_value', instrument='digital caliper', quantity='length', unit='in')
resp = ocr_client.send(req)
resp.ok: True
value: 4.4715 in
